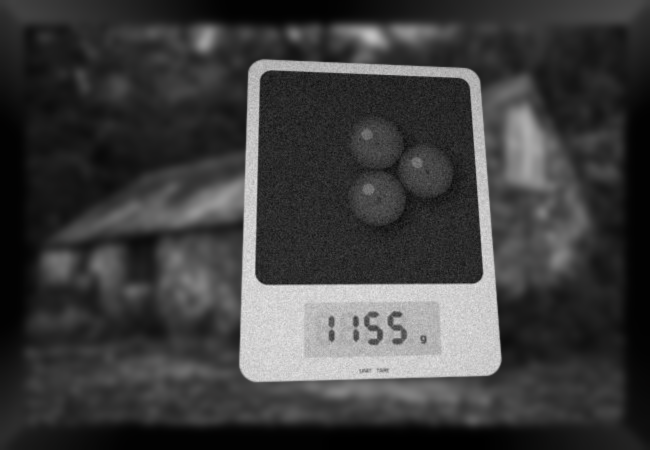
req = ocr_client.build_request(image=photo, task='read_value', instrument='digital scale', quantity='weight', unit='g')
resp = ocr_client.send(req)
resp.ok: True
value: 1155 g
